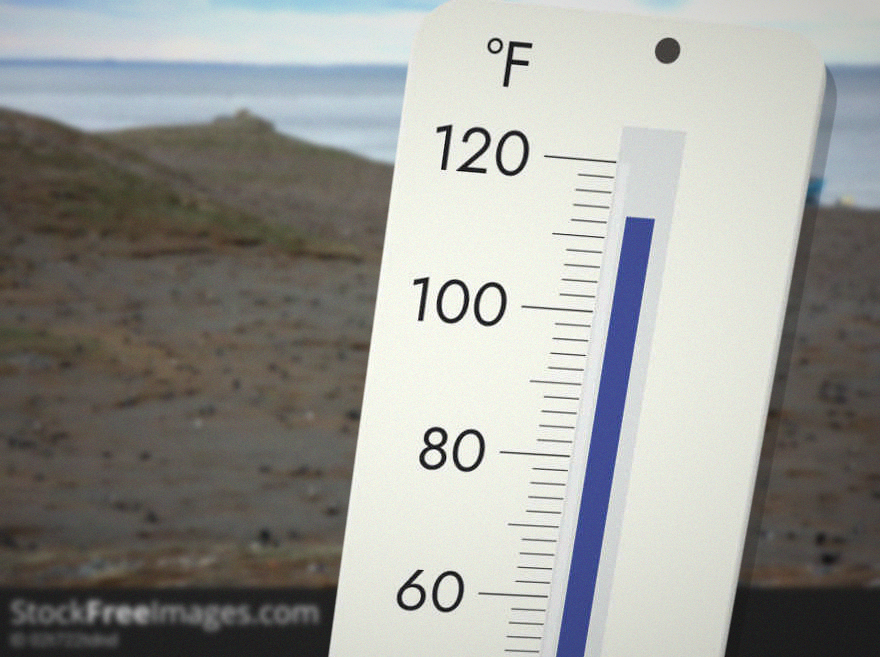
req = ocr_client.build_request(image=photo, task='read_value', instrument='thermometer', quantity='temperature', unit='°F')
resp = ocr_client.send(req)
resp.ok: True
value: 113 °F
